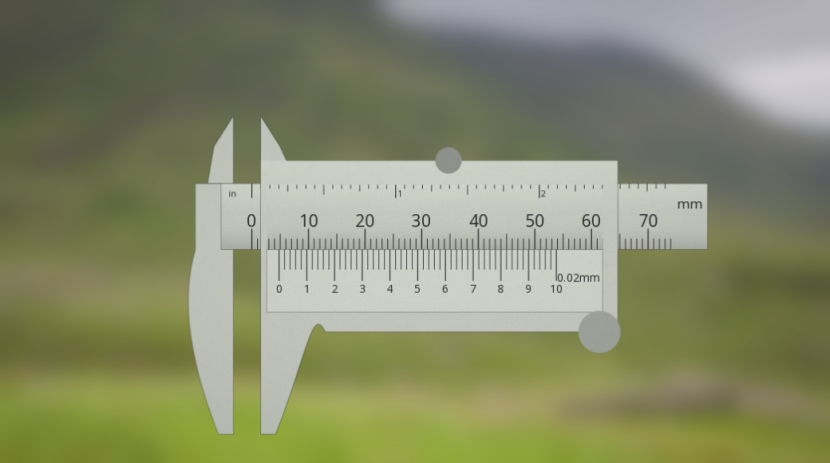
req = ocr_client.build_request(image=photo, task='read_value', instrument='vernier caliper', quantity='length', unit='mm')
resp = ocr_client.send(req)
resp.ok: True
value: 4.8 mm
